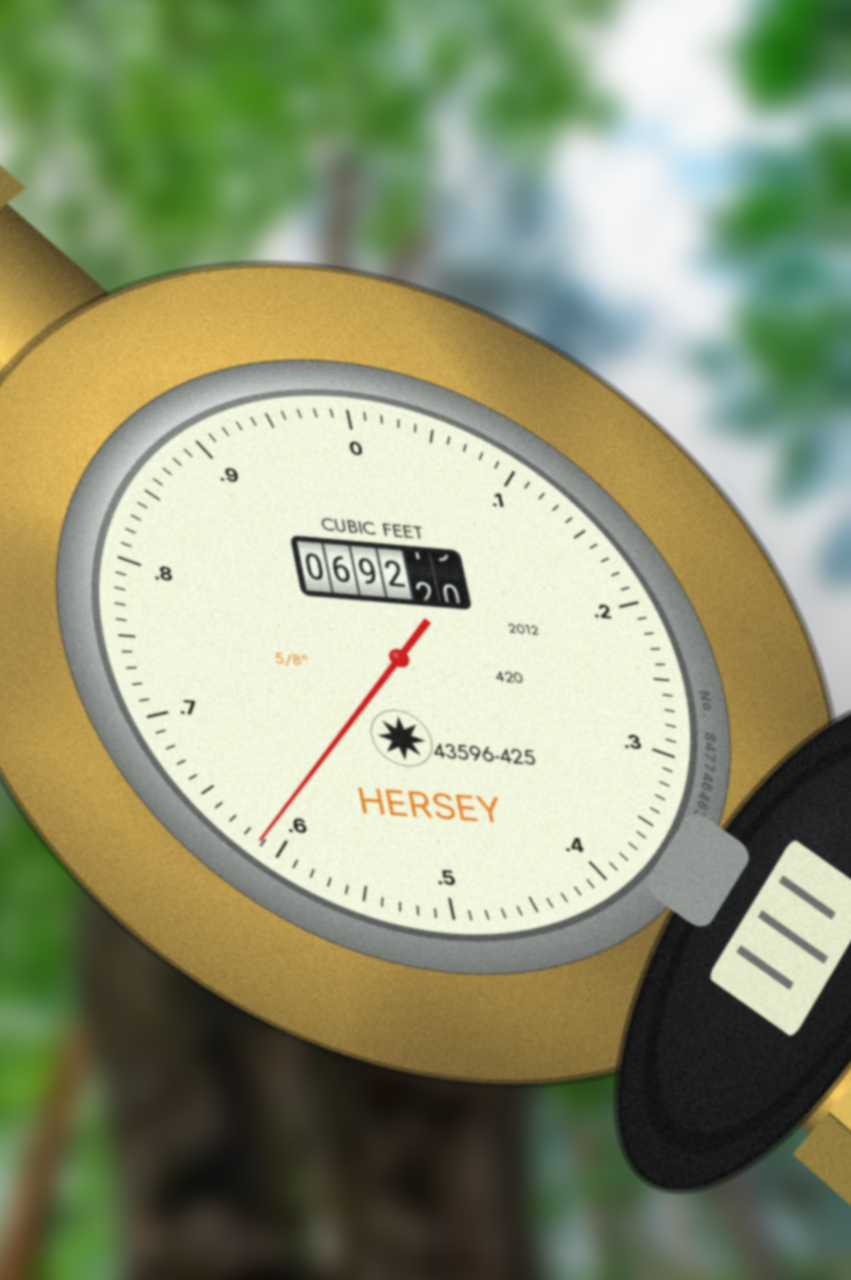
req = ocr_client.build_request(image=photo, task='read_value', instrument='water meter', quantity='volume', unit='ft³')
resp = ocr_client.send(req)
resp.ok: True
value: 69219.61 ft³
